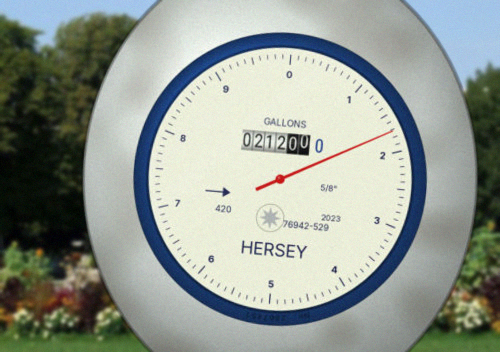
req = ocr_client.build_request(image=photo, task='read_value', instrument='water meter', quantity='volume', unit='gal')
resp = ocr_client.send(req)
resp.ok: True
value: 212001.7 gal
